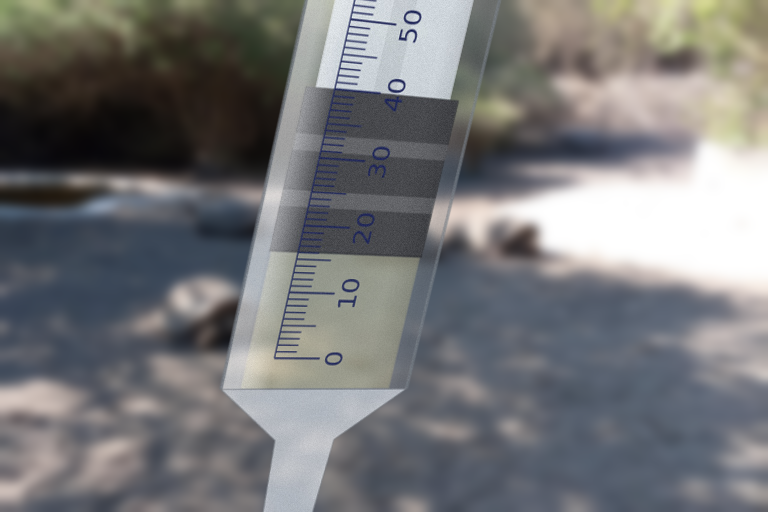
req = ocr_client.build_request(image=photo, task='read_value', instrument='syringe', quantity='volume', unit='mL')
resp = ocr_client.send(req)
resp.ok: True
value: 16 mL
